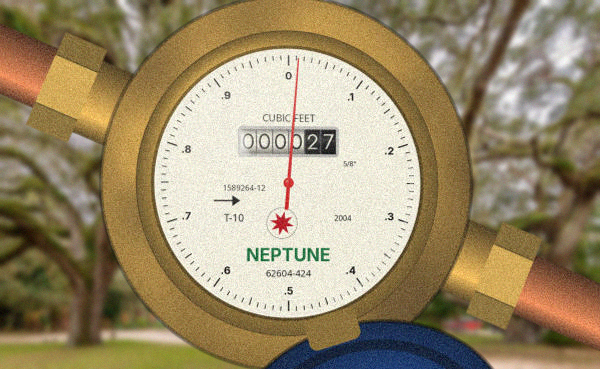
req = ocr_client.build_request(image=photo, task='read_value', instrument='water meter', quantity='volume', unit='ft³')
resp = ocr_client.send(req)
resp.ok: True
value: 27.01 ft³
